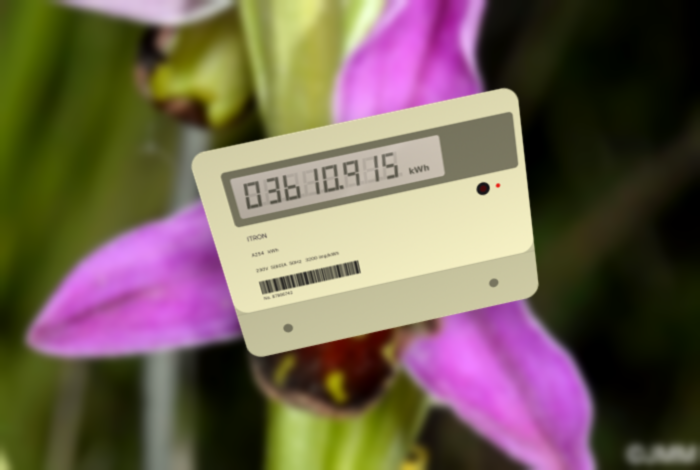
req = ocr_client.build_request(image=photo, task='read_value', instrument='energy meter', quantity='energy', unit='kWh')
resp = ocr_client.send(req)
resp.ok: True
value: 3610.915 kWh
